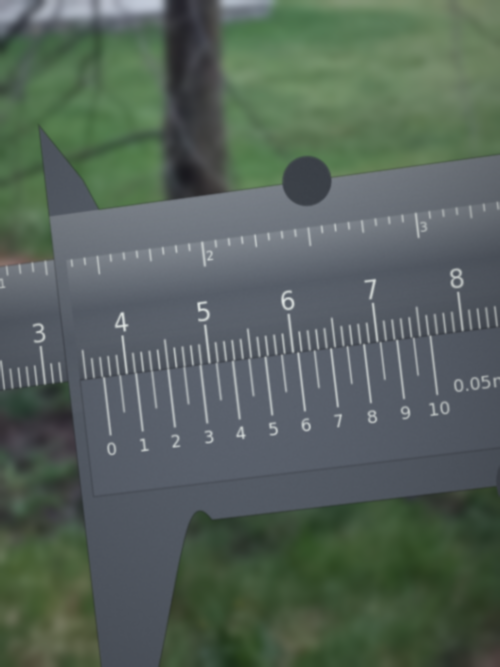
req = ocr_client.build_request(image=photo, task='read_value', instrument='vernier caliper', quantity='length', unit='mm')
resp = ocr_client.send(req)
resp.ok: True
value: 37.2 mm
